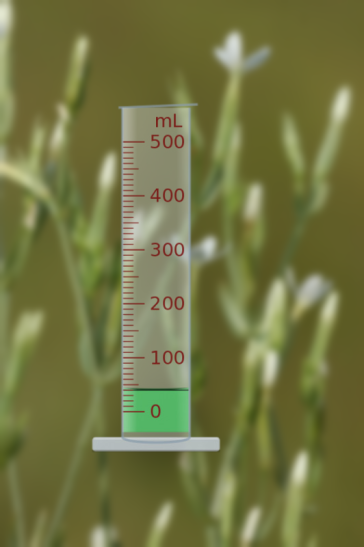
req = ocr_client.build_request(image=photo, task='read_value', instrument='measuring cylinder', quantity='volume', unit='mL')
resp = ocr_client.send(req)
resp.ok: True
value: 40 mL
